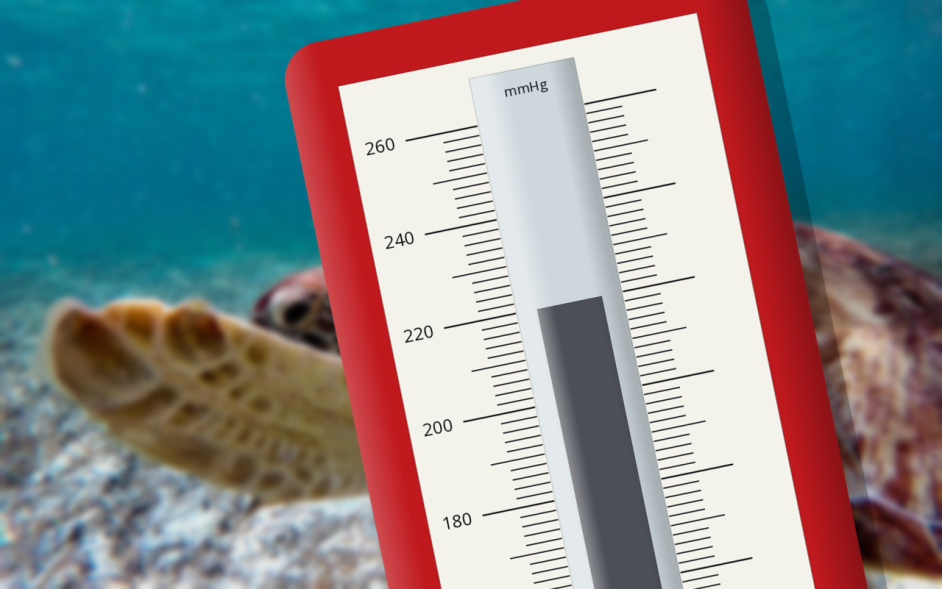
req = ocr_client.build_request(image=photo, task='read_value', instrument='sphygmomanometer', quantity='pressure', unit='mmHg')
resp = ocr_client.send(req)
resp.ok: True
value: 220 mmHg
